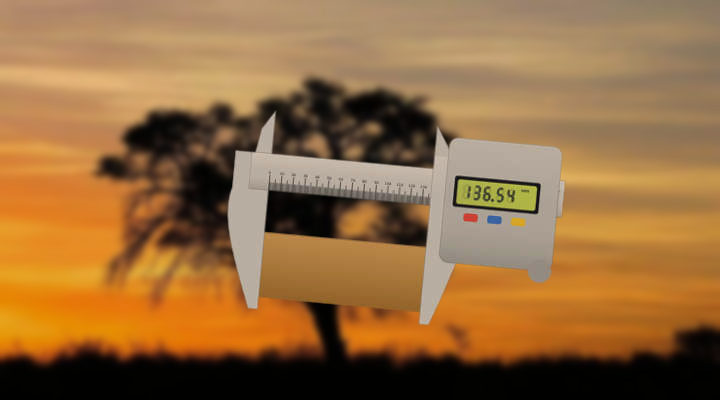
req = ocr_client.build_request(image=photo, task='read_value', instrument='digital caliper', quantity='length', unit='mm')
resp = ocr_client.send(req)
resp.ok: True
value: 136.54 mm
